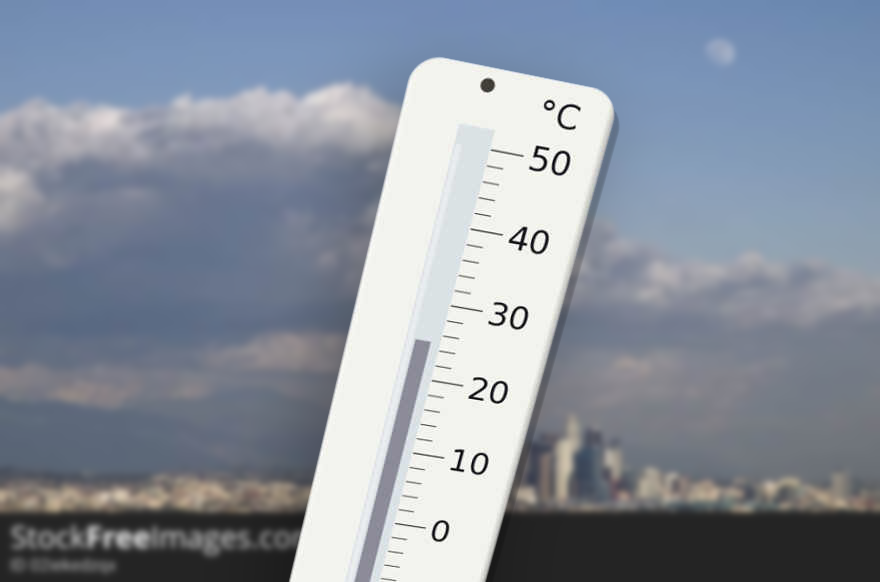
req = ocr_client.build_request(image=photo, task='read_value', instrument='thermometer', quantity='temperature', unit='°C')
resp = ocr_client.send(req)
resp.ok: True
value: 25 °C
